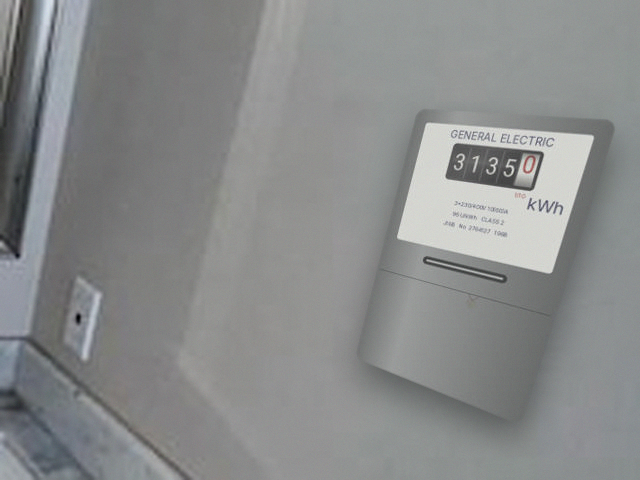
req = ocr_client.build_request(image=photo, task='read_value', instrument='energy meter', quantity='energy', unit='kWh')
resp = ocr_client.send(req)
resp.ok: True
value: 3135.0 kWh
